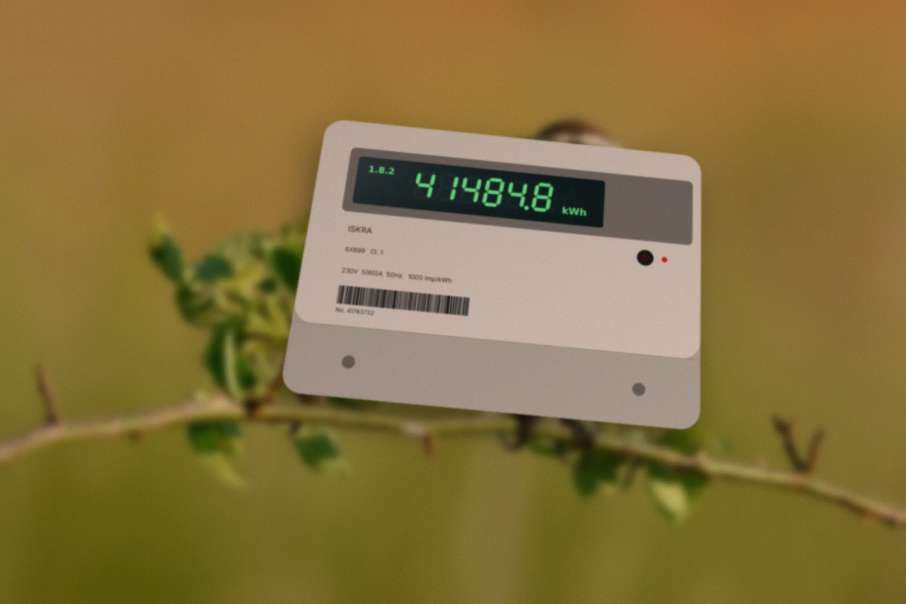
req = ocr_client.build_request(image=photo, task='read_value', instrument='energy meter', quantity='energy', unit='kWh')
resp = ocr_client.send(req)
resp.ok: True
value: 41484.8 kWh
